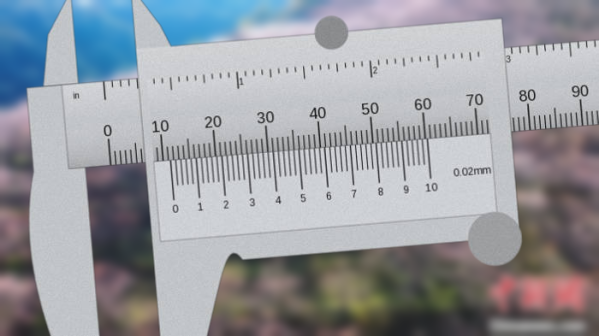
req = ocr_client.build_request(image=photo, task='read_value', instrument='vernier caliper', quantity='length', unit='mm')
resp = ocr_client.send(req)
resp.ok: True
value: 11.4 mm
